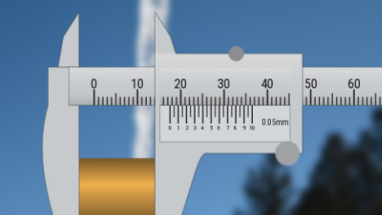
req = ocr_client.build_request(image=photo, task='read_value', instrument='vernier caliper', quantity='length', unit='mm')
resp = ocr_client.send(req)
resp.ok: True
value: 17.5 mm
